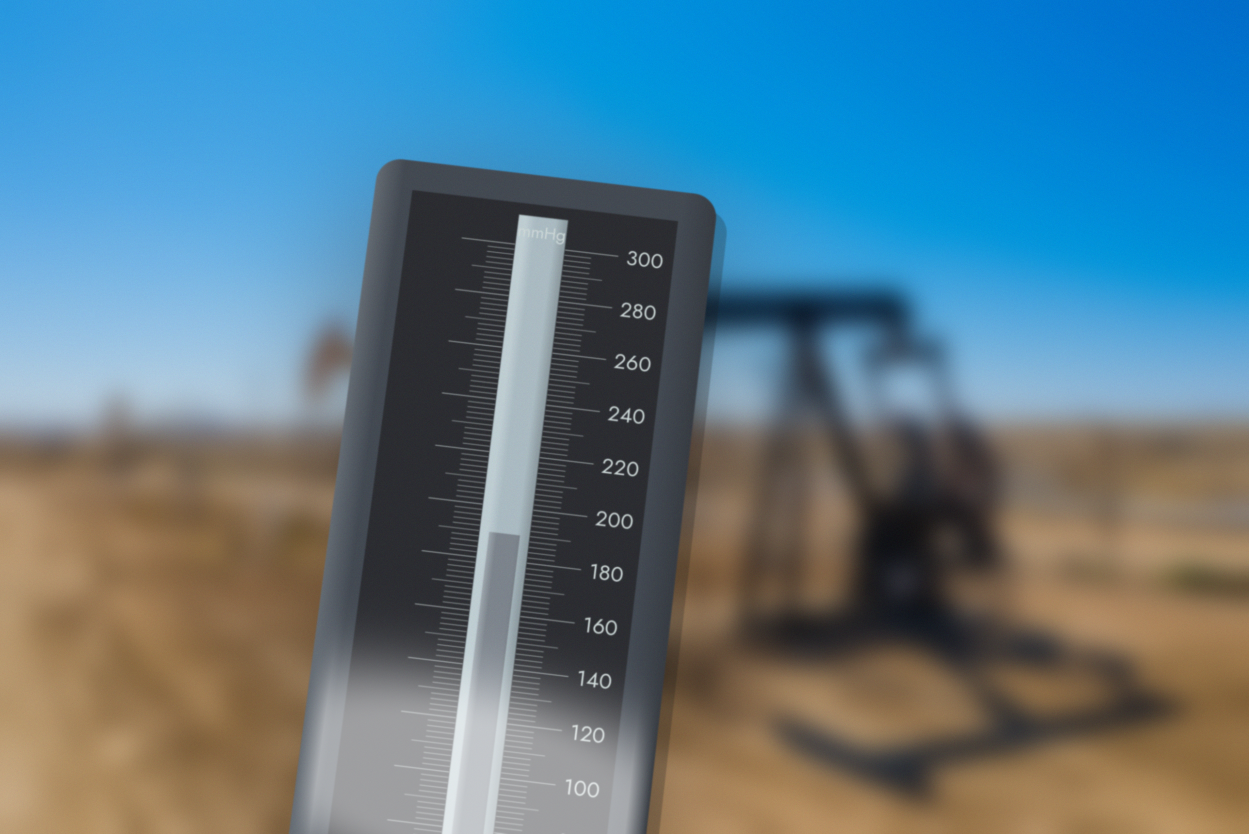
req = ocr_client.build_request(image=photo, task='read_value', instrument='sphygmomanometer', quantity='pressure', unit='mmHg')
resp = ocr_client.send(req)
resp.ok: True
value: 190 mmHg
